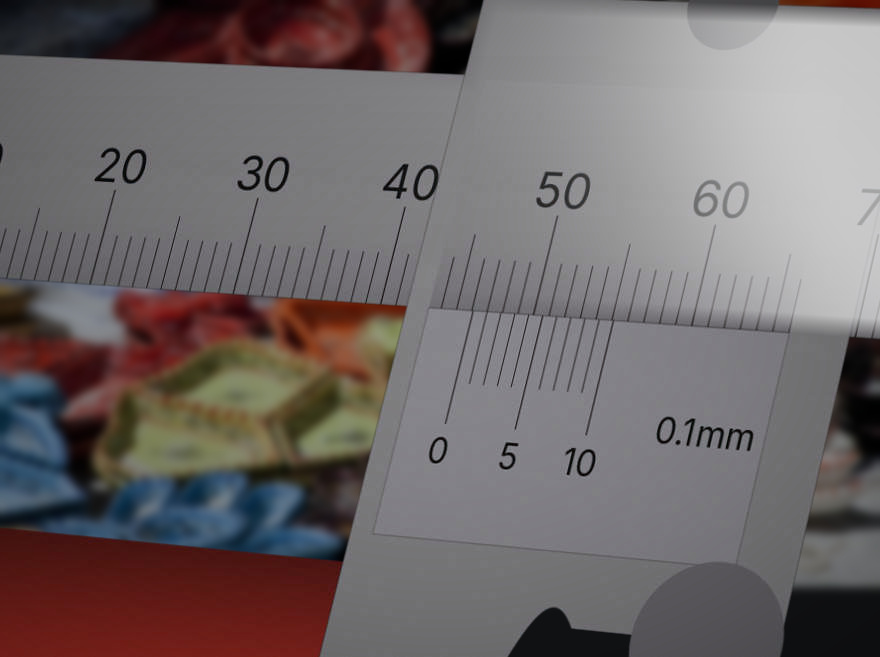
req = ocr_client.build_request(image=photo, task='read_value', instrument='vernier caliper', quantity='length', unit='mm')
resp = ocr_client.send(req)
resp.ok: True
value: 46.1 mm
